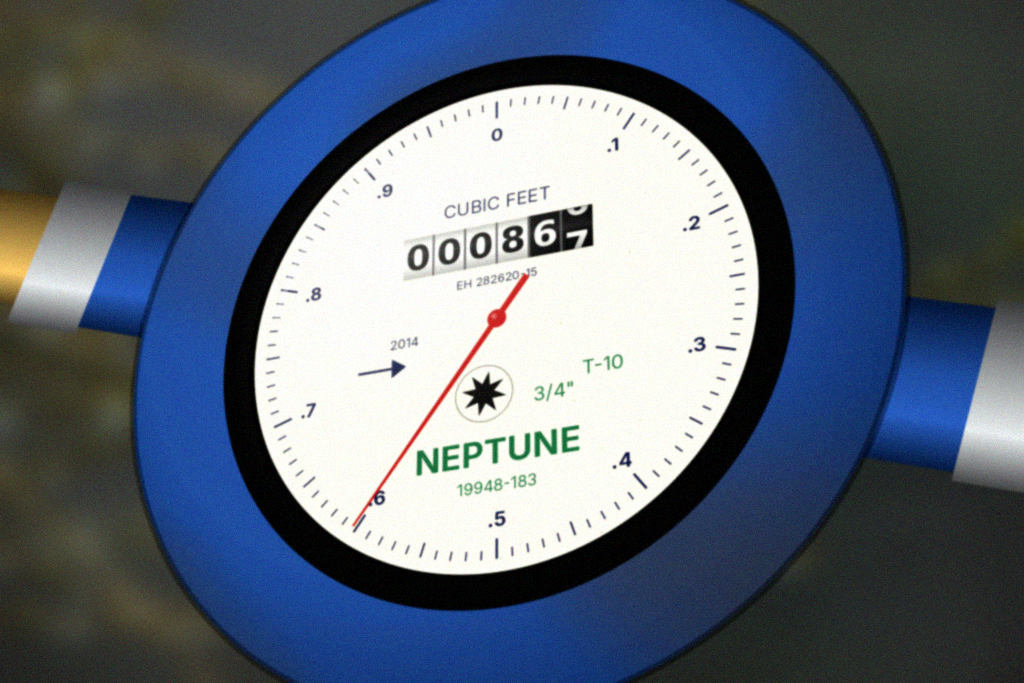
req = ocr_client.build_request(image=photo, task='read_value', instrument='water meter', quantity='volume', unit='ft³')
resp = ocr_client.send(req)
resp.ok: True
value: 866.60 ft³
